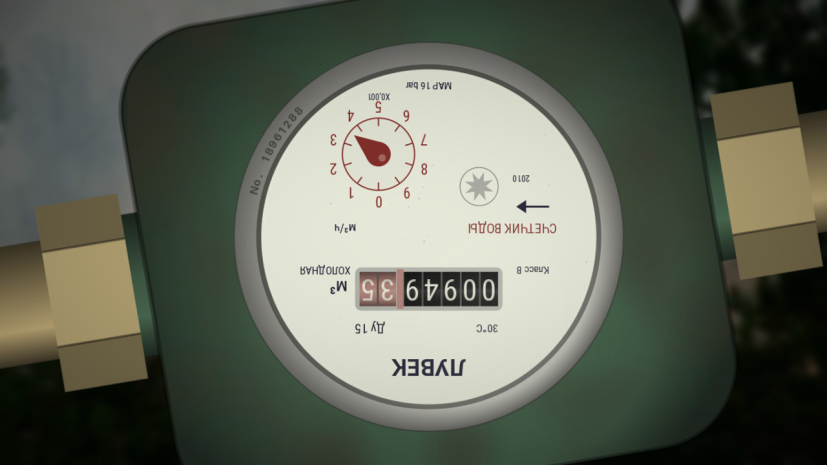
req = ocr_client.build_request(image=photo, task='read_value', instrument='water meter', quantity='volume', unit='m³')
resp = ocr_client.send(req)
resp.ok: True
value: 949.353 m³
